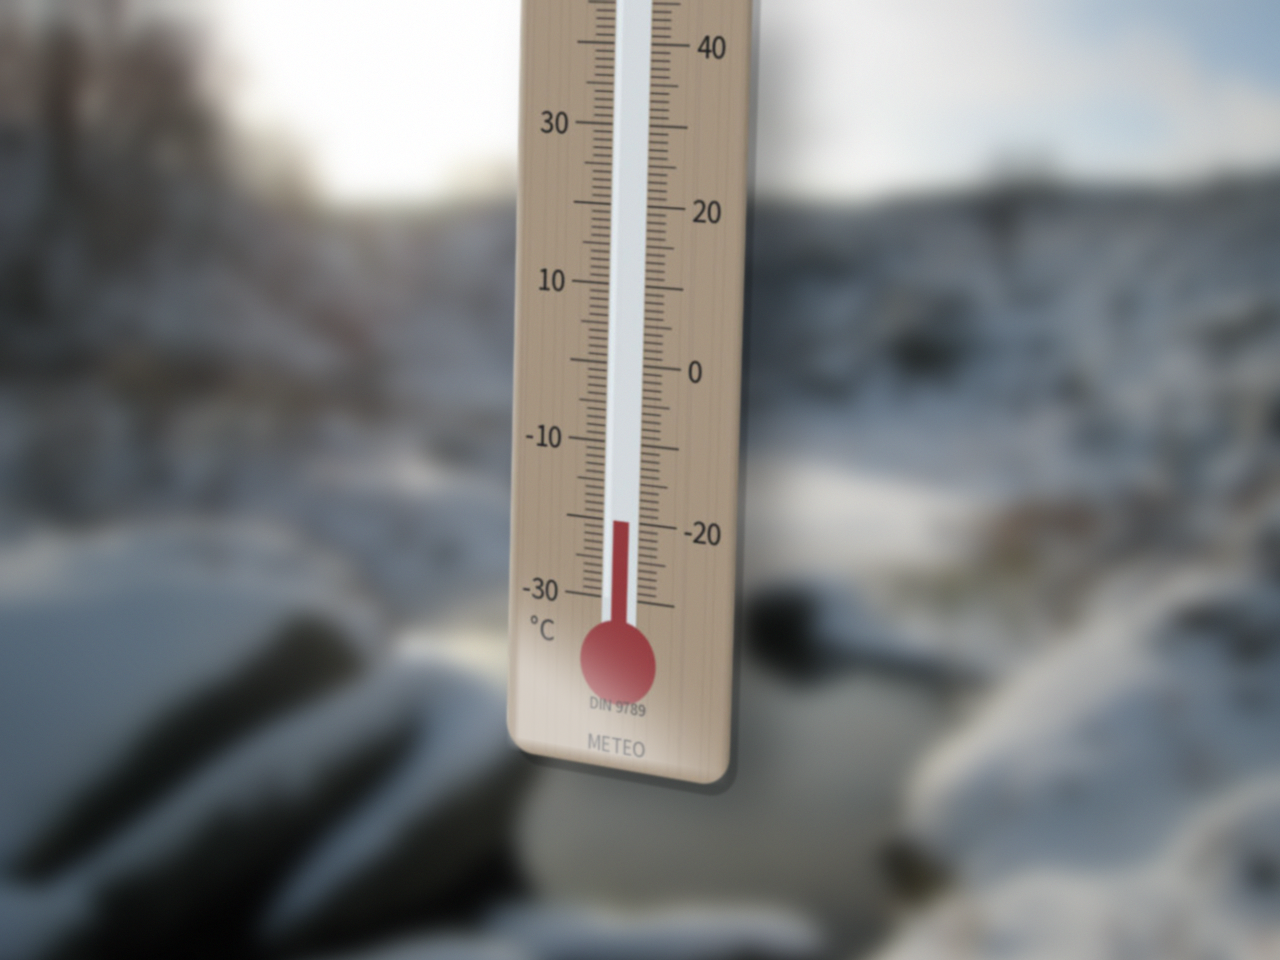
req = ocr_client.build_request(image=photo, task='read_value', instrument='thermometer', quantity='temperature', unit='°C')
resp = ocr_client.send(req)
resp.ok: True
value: -20 °C
